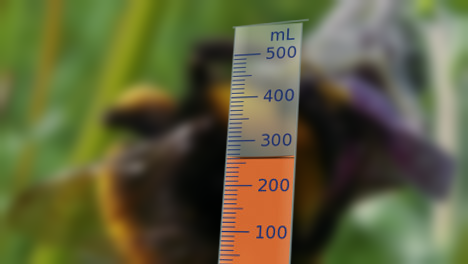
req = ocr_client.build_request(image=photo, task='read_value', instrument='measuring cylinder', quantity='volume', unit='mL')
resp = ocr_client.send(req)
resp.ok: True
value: 260 mL
